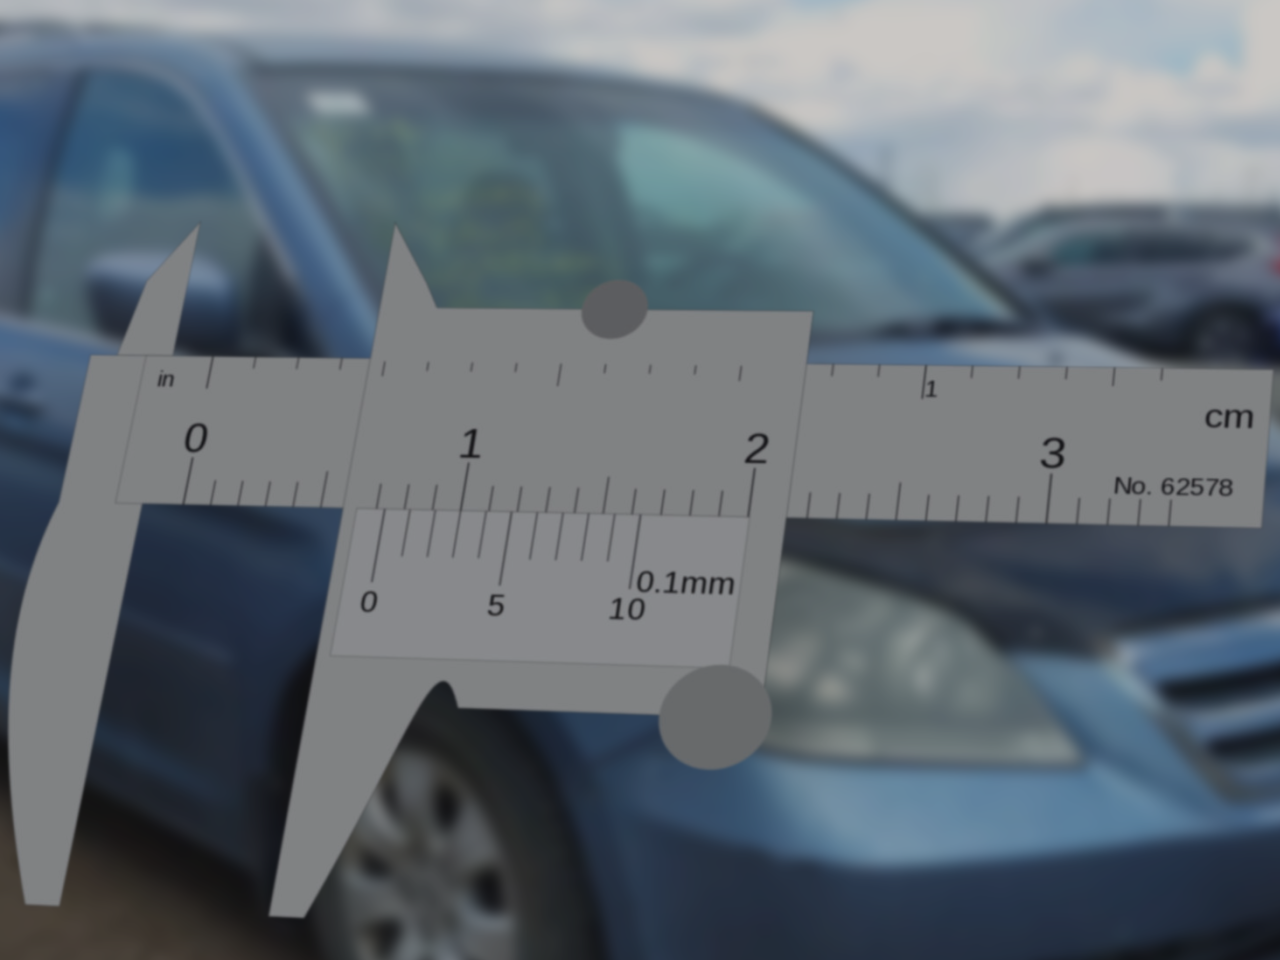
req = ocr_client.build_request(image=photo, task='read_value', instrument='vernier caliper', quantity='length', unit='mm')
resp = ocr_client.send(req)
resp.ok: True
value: 7.3 mm
